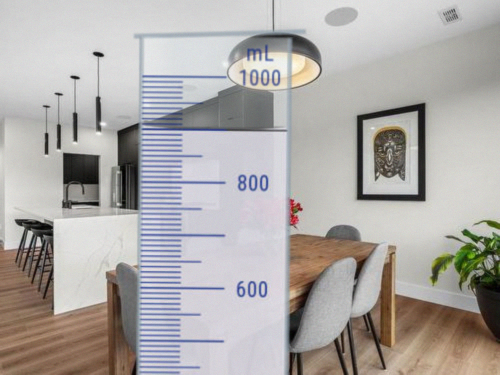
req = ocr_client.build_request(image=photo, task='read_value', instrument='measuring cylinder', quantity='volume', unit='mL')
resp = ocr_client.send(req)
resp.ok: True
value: 900 mL
